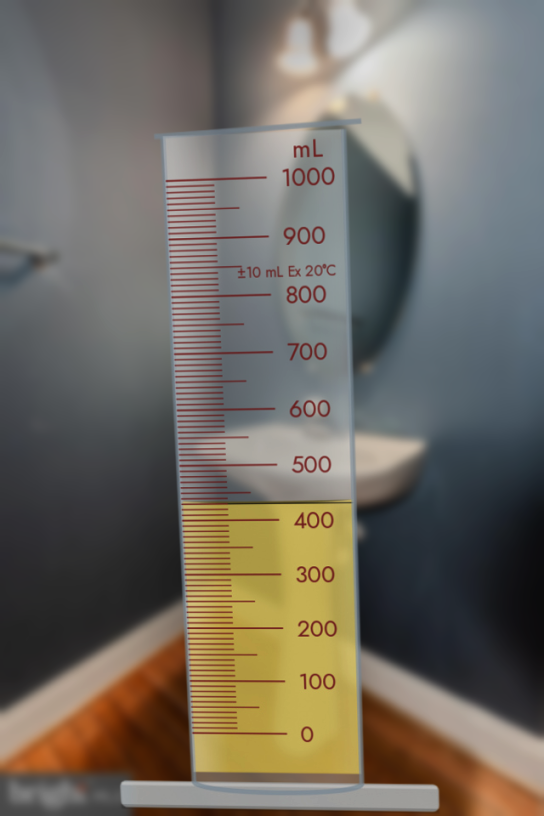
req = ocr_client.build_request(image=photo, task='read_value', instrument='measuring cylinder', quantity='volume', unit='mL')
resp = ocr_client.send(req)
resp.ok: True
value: 430 mL
